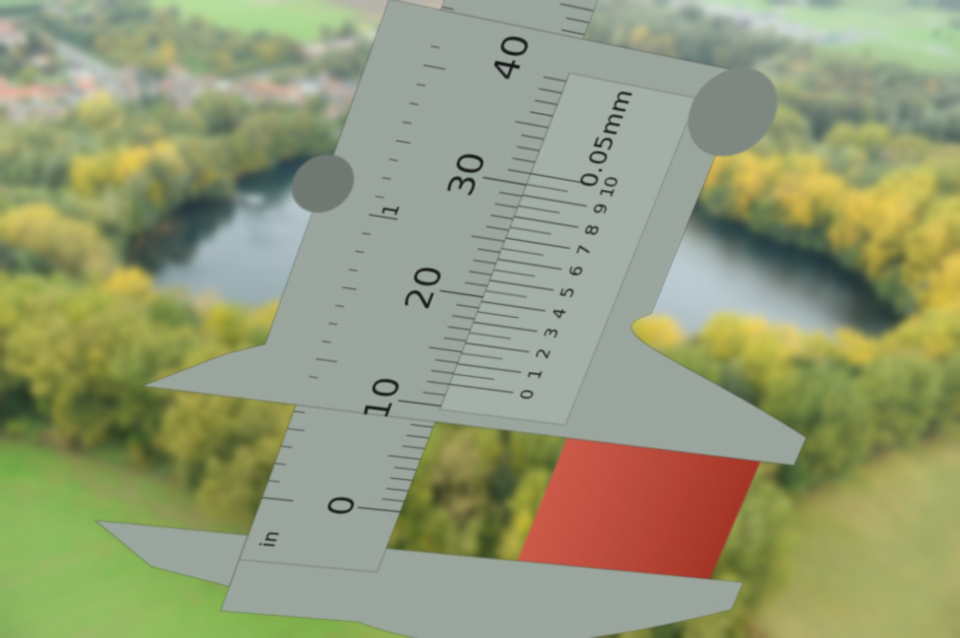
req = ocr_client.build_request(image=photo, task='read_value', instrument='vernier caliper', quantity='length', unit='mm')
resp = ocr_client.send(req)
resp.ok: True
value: 12.0 mm
